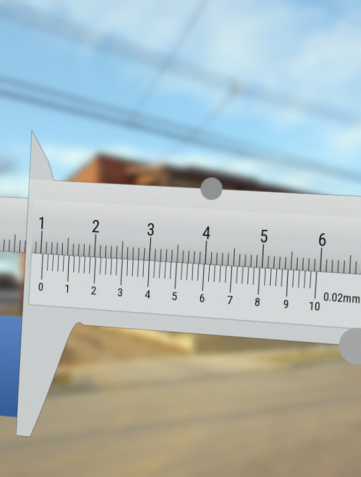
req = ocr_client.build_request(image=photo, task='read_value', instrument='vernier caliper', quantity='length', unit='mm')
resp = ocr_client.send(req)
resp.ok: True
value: 10.4 mm
